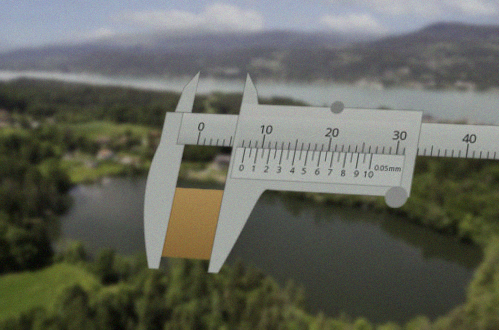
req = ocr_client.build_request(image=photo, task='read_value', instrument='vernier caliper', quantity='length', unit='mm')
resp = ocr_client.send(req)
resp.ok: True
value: 7.4 mm
